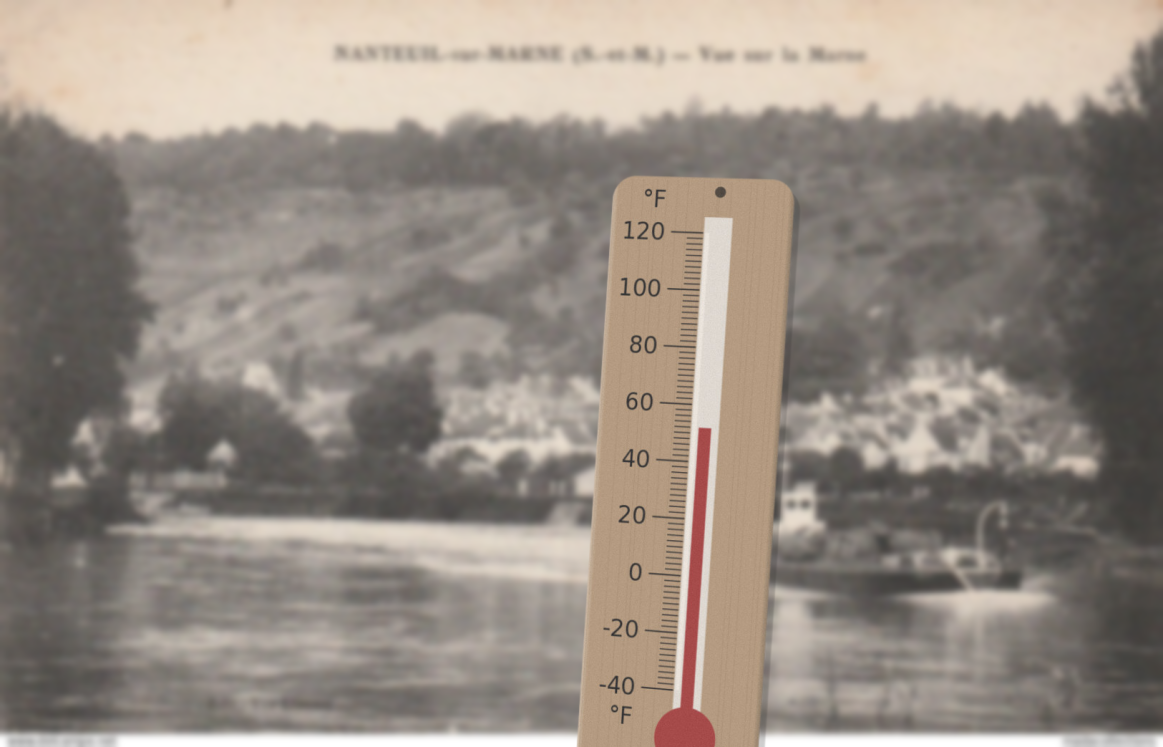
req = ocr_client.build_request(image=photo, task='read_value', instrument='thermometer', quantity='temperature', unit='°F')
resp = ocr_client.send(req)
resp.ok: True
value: 52 °F
